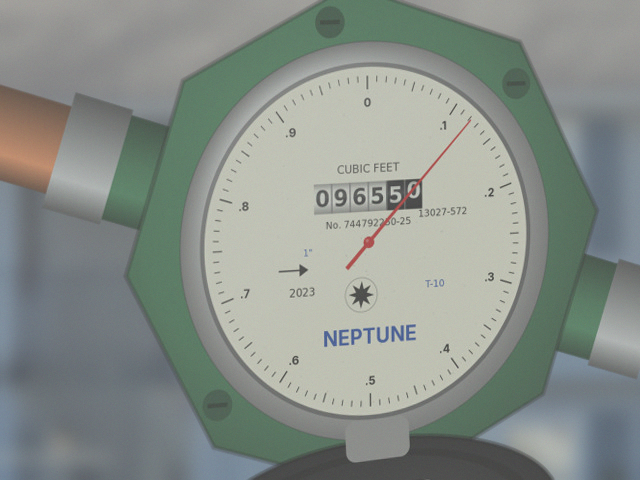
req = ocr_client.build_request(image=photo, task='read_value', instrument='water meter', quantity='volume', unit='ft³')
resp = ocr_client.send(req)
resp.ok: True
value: 96550.12 ft³
